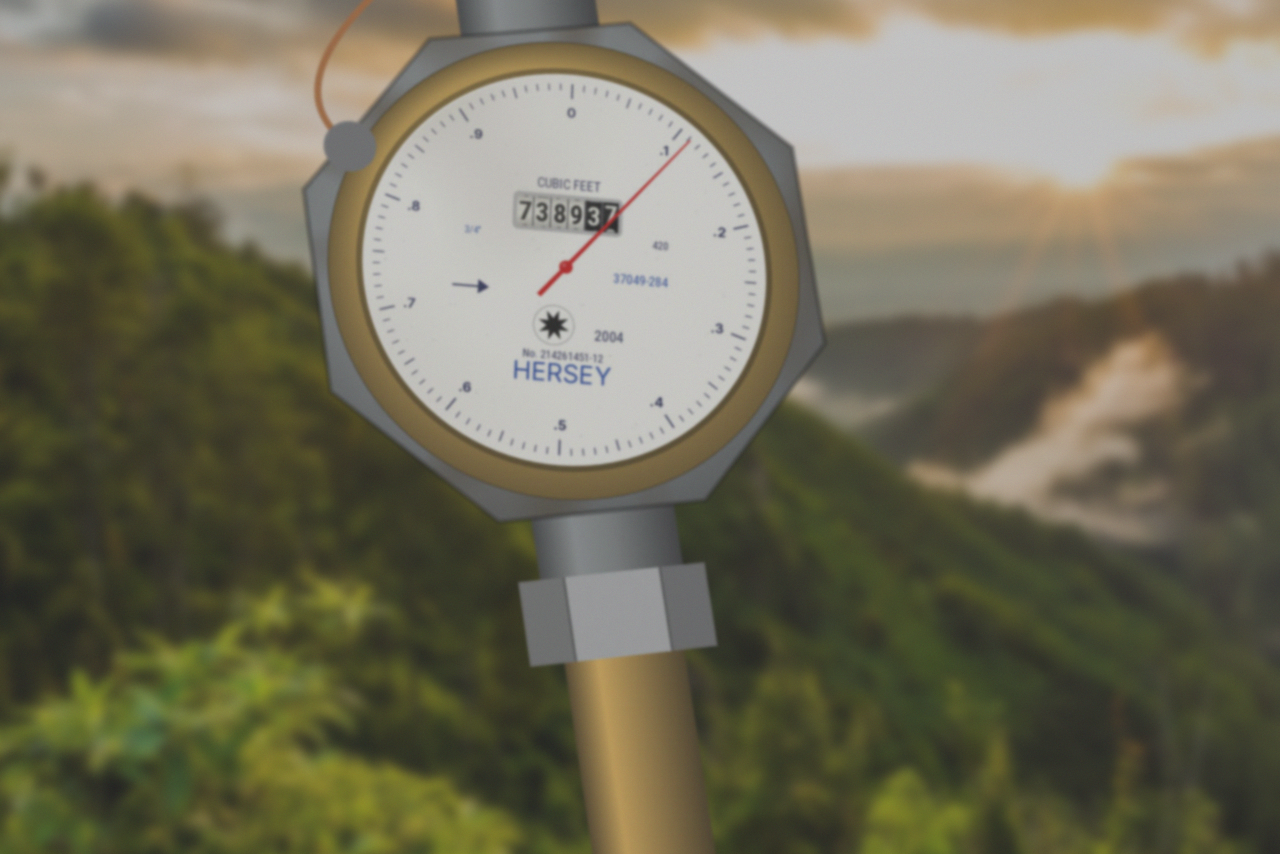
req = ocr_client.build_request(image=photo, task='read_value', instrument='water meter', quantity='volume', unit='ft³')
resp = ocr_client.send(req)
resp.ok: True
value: 738937.11 ft³
